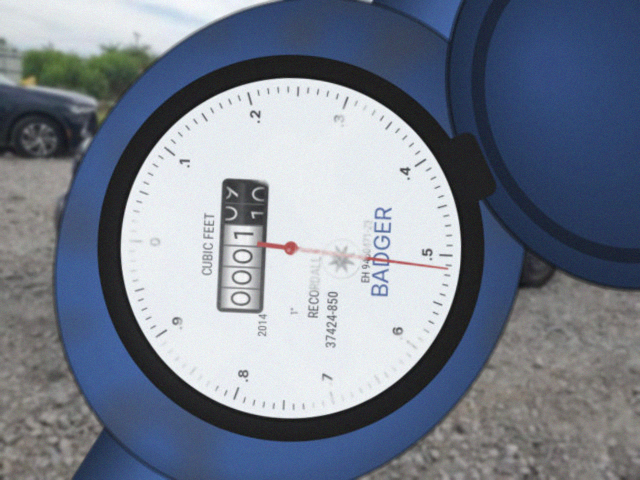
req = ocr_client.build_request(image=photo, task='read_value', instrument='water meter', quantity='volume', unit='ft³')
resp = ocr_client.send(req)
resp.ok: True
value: 109.51 ft³
